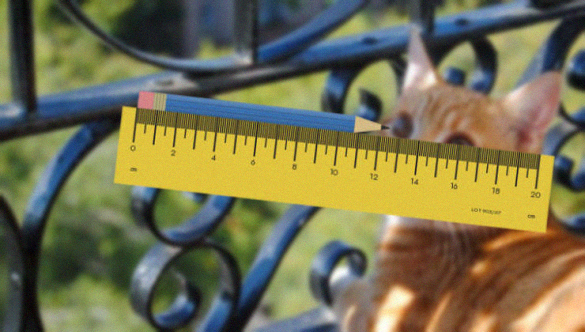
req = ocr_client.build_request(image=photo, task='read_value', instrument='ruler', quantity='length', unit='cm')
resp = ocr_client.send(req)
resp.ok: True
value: 12.5 cm
